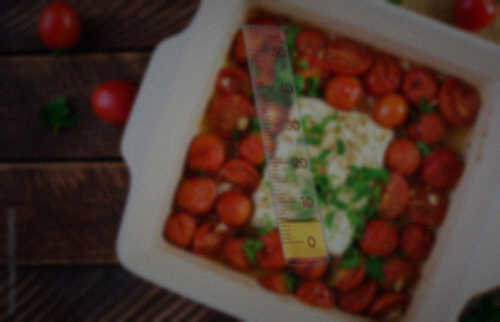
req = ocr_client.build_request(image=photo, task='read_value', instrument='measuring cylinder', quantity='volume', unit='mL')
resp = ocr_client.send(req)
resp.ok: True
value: 5 mL
